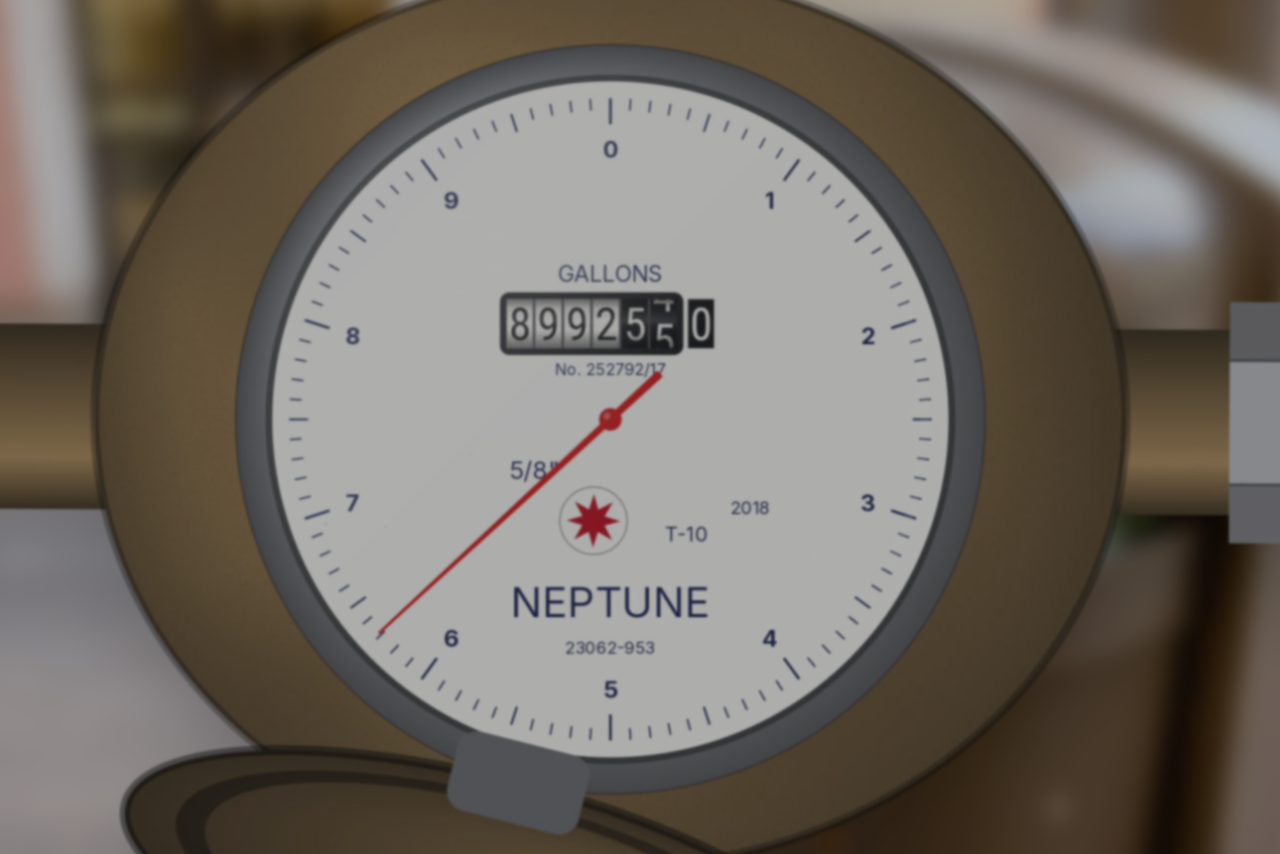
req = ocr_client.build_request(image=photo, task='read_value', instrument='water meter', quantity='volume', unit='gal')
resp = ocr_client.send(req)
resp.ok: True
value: 8992546.3 gal
